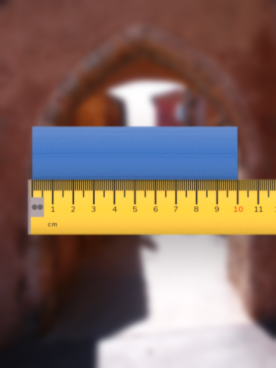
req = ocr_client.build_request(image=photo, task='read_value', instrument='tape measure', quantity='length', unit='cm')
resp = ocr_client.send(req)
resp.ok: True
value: 10 cm
